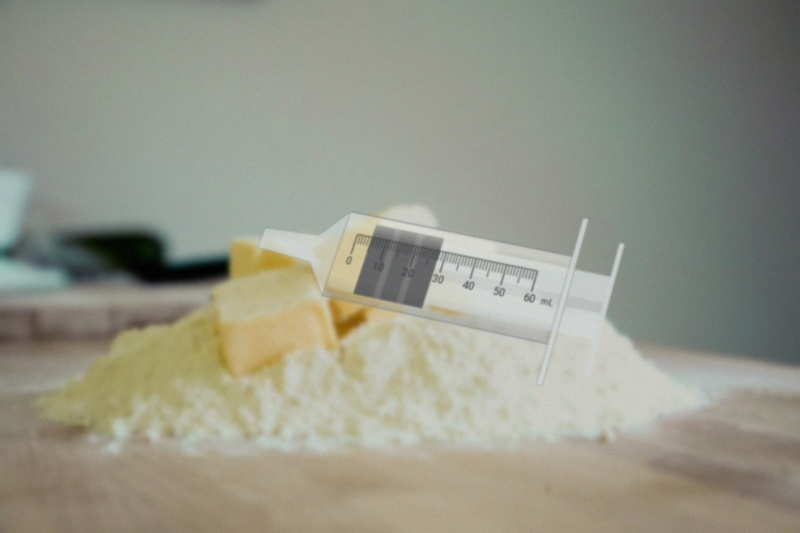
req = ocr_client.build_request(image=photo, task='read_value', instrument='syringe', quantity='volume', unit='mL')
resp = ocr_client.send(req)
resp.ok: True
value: 5 mL
